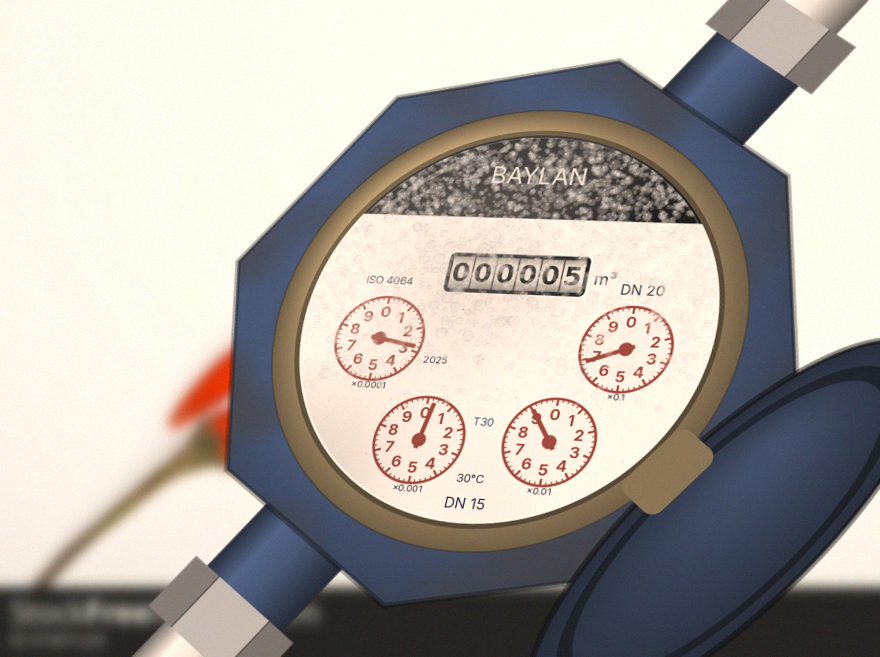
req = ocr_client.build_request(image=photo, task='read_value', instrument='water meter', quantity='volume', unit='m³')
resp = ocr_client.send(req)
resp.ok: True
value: 5.6902 m³
